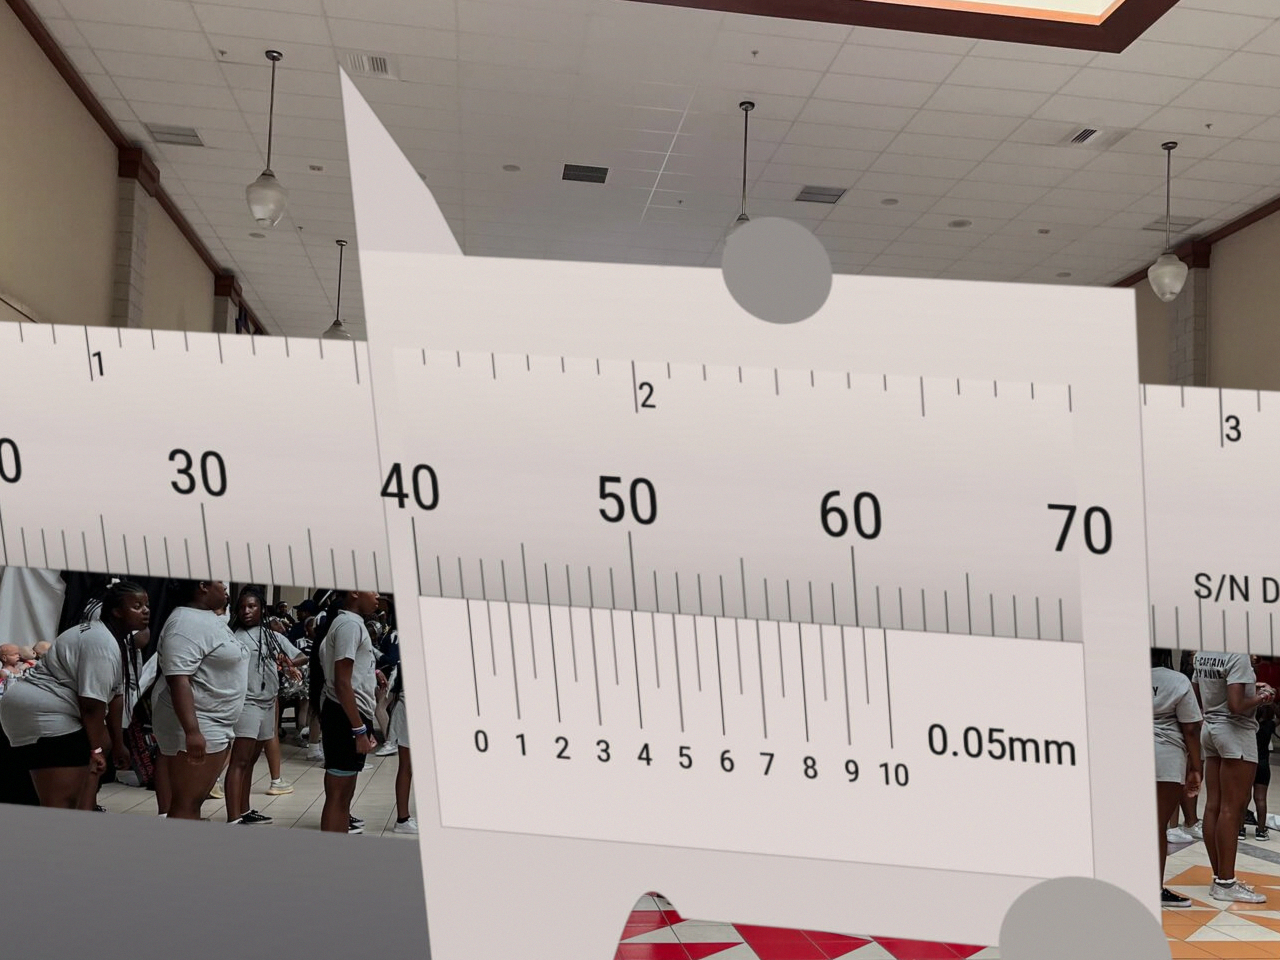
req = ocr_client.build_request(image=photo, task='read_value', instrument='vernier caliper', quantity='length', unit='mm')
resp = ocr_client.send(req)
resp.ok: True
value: 42.2 mm
